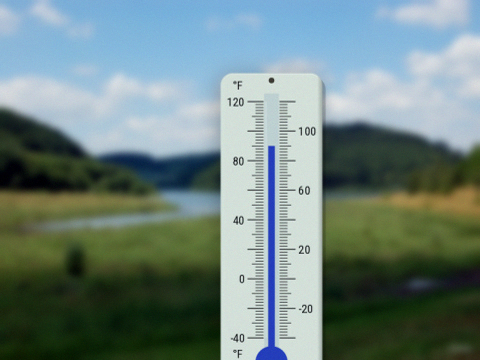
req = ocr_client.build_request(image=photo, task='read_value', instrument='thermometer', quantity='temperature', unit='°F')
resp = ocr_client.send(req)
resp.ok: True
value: 90 °F
